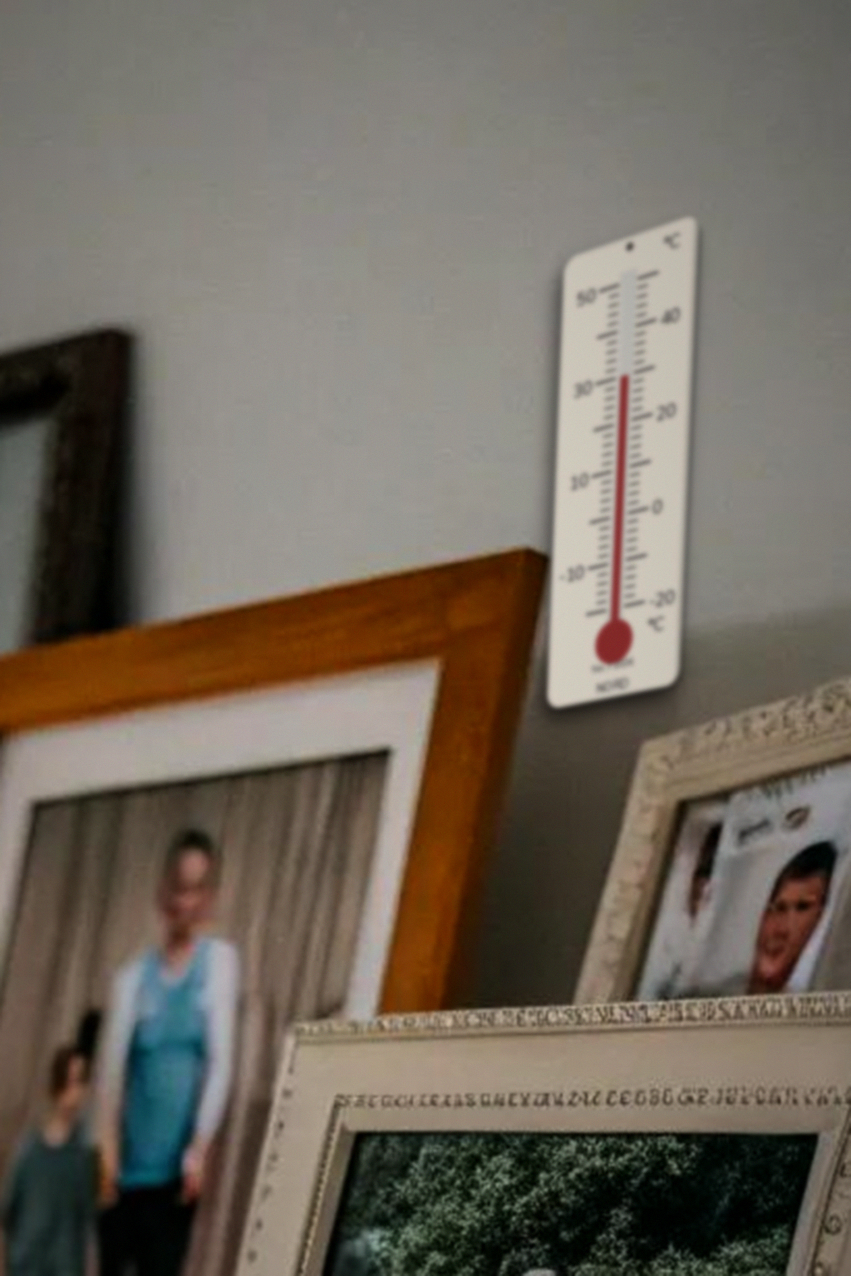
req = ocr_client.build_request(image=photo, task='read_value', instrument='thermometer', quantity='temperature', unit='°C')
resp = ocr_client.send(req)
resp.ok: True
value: 30 °C
